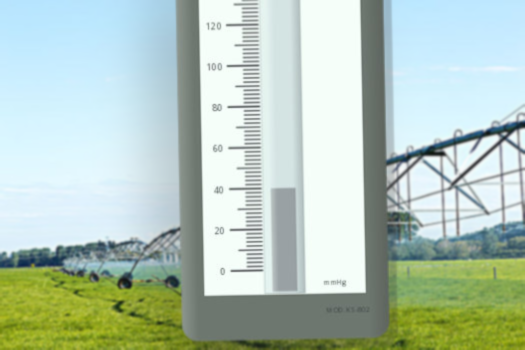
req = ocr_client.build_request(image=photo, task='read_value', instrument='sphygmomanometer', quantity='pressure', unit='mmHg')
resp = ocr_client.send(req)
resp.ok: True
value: 40 mmHg
